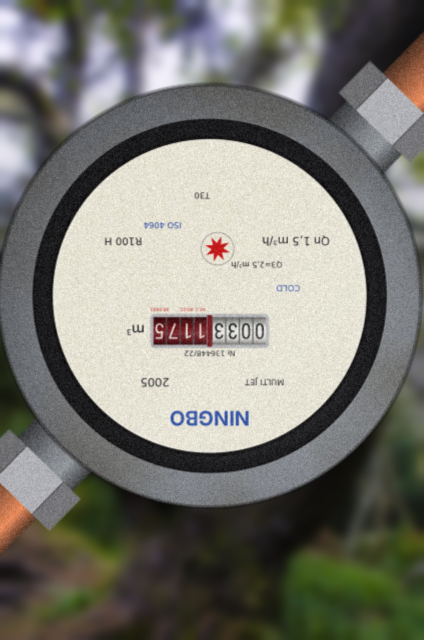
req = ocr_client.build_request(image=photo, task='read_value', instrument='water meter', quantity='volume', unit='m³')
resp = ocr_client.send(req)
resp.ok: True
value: 33.1175 m³
